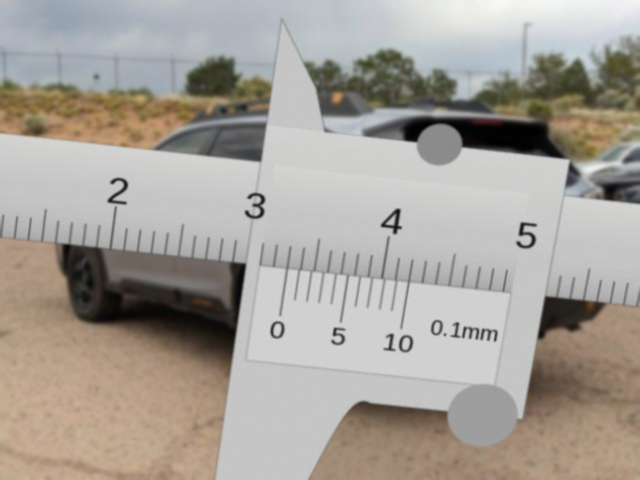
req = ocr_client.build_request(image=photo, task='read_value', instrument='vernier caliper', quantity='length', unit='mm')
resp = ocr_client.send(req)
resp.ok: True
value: 33.0 mm
